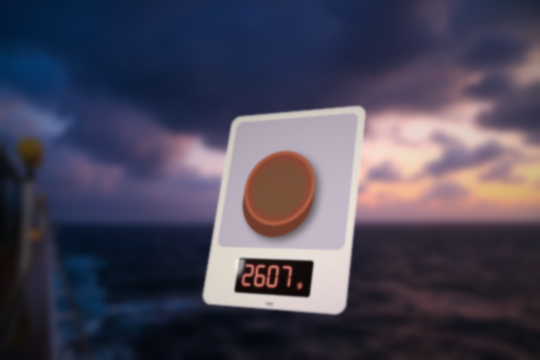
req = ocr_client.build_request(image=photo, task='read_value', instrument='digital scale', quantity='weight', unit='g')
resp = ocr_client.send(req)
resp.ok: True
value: 2607 g
